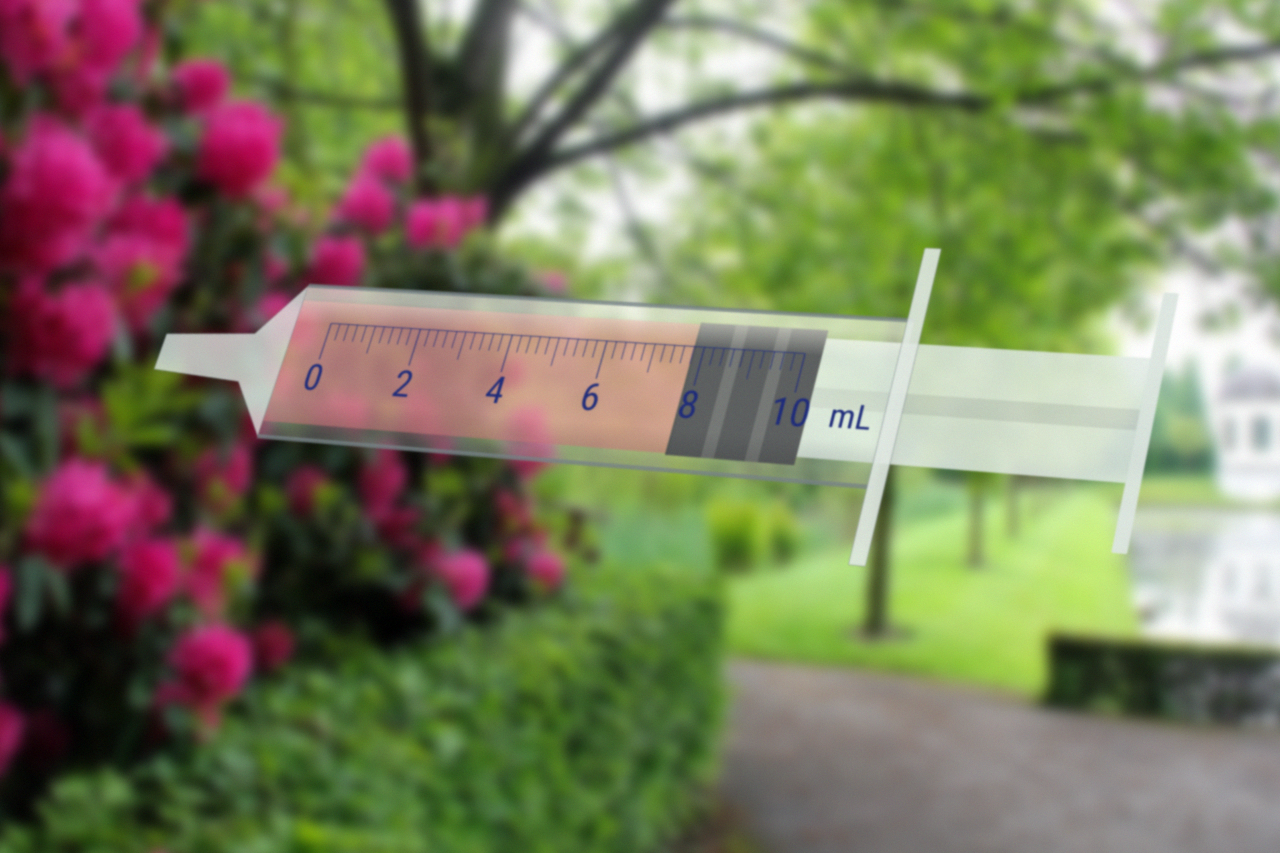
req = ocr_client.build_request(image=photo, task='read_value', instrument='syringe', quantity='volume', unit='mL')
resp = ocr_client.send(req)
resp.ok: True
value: 7.8 mL
